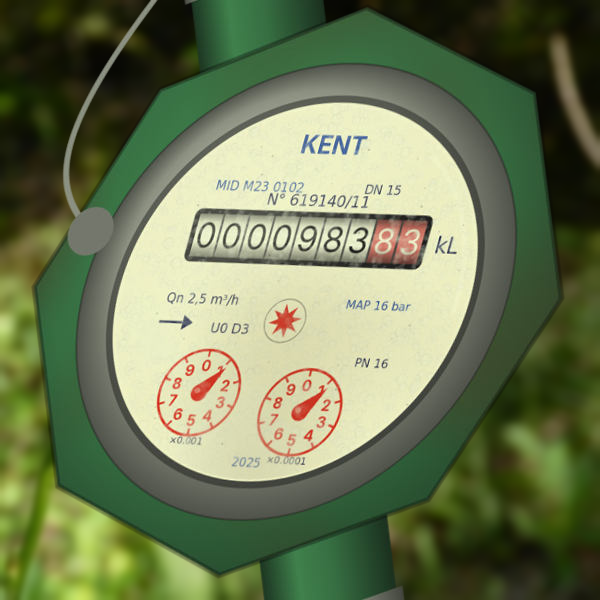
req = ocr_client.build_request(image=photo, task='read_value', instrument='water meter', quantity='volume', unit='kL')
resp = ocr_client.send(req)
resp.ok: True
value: 983.8311 kL
